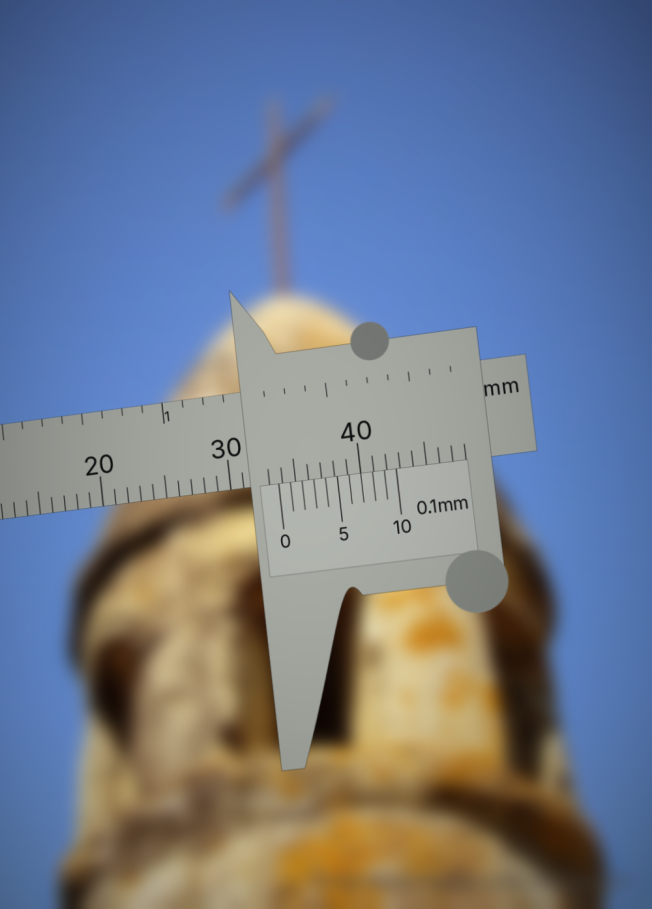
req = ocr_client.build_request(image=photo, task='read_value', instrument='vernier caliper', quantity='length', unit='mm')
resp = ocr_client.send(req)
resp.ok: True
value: 33.7 mm
